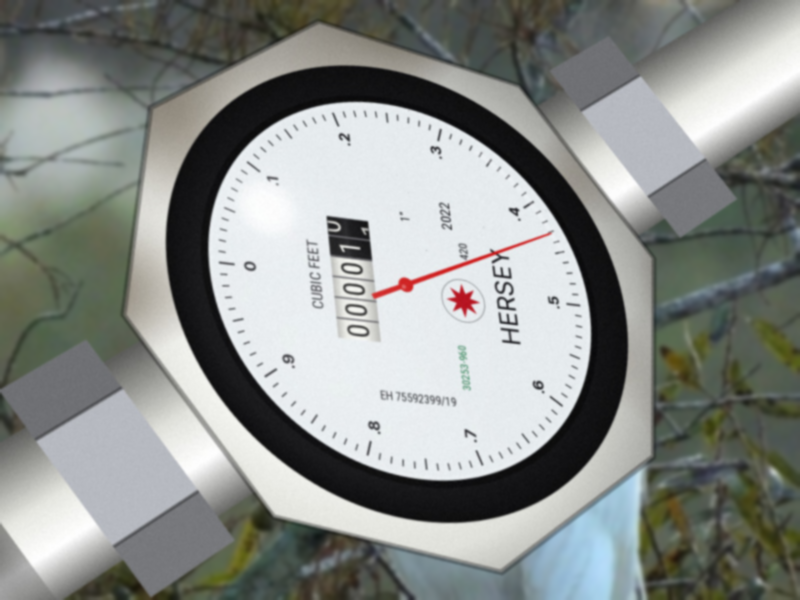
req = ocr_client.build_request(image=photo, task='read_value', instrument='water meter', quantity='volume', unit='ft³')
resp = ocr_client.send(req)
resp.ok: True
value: 10.43 ft³
